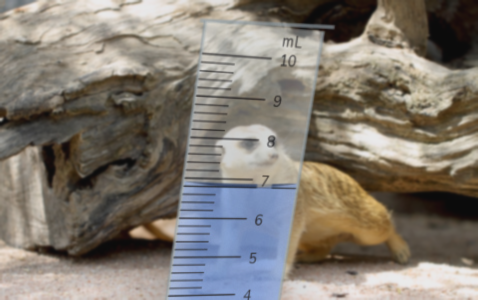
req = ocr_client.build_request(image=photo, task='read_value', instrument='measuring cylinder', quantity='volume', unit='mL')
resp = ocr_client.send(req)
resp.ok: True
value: 6.8 mL
